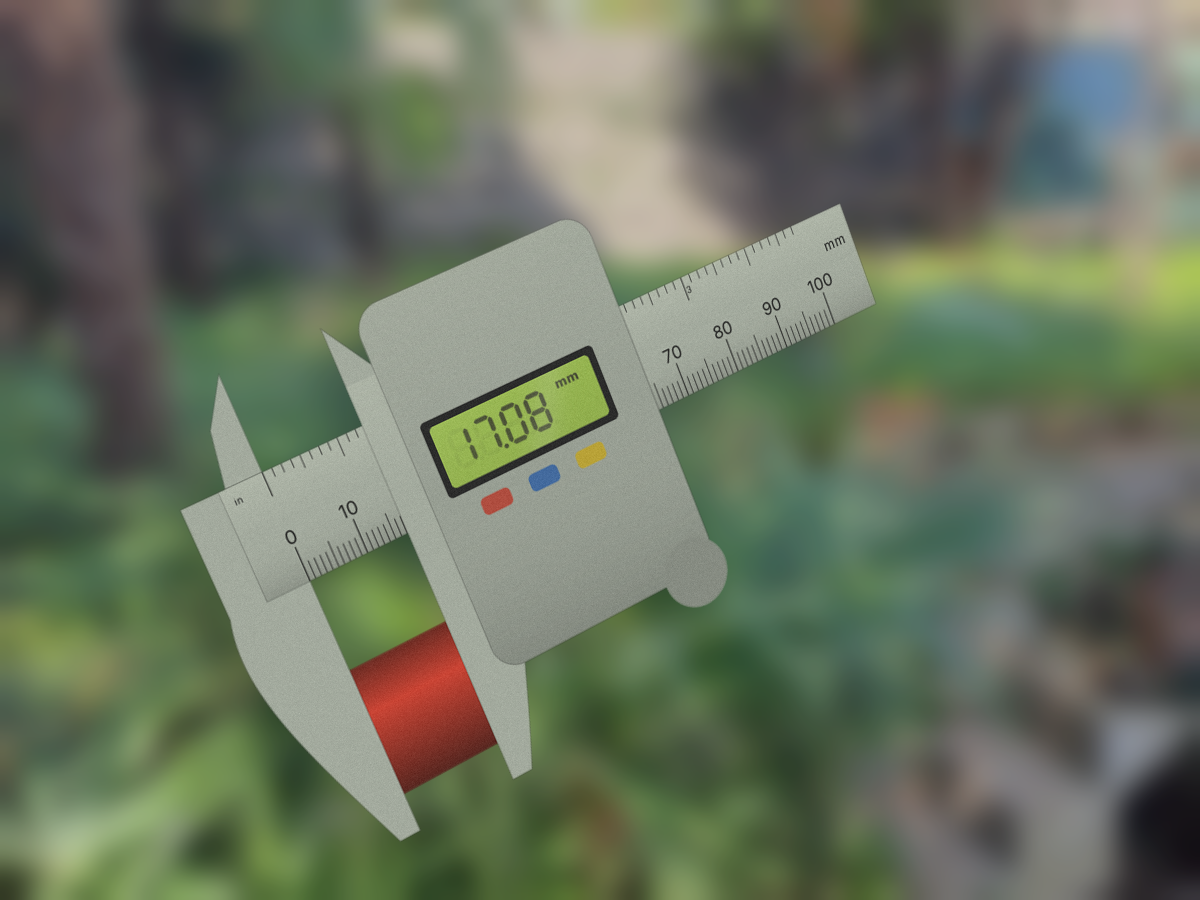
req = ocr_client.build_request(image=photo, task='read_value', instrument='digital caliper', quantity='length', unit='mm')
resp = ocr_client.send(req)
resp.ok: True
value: 17.08 mm
